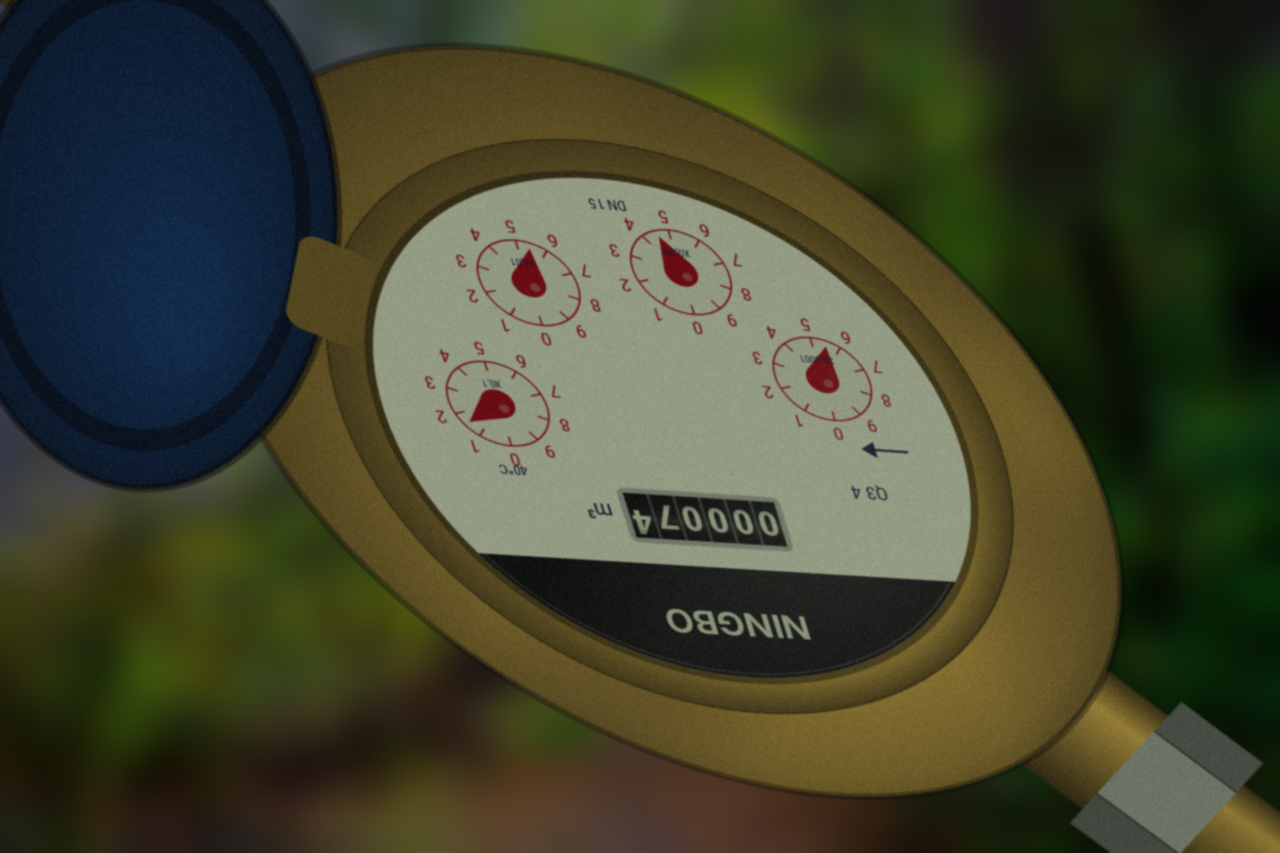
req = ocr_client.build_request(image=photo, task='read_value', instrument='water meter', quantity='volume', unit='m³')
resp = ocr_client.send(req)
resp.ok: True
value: 74.1545 m³
